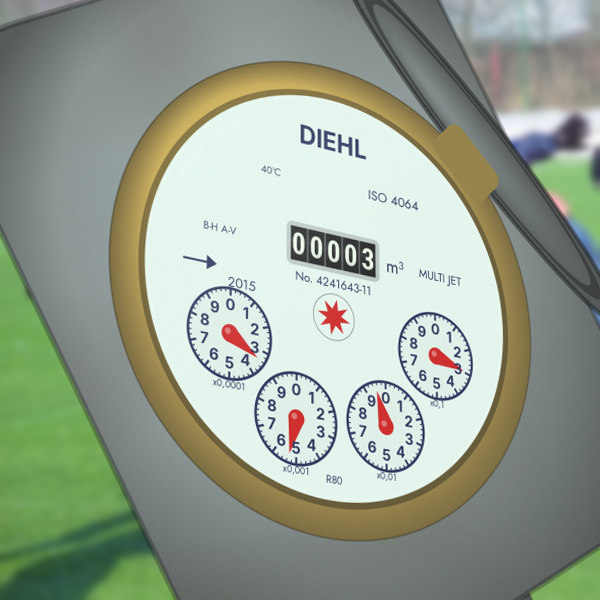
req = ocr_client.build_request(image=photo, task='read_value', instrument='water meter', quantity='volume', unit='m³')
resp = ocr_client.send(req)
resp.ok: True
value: 3.2953 m³
